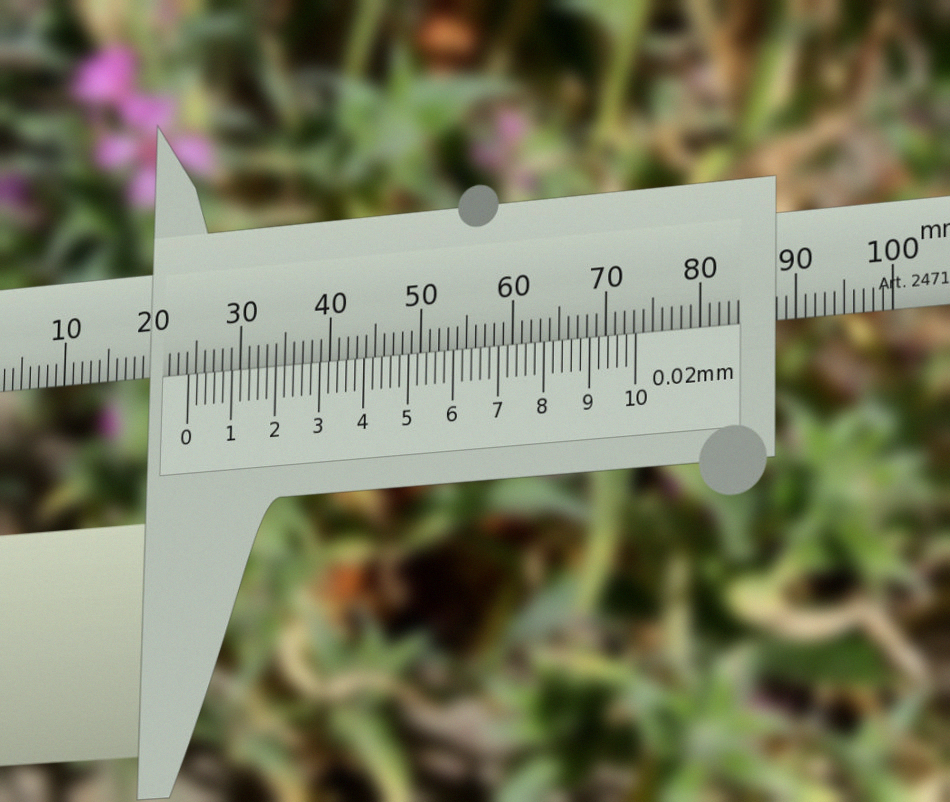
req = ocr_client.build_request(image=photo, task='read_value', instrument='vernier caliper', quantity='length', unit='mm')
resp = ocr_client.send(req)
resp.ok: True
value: 24.2 mm
